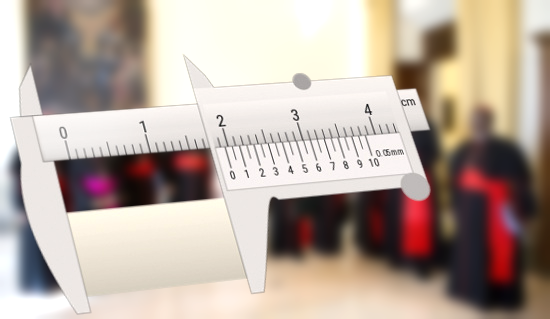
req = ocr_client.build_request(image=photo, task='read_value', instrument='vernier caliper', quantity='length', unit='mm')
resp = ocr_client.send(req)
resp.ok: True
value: 19.6 mm
